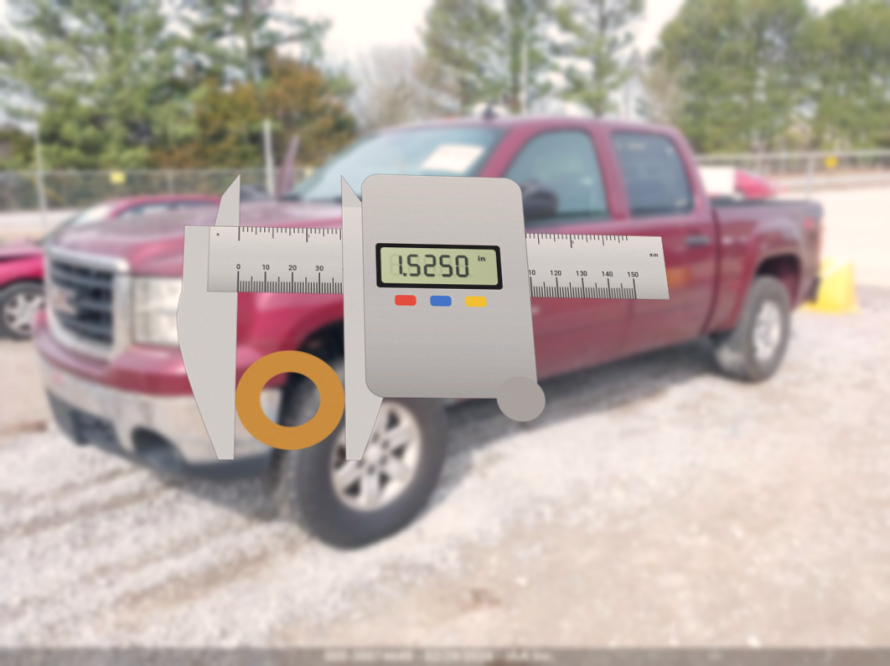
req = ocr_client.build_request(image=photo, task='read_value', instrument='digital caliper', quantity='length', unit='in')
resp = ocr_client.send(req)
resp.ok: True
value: 1.5250 in
